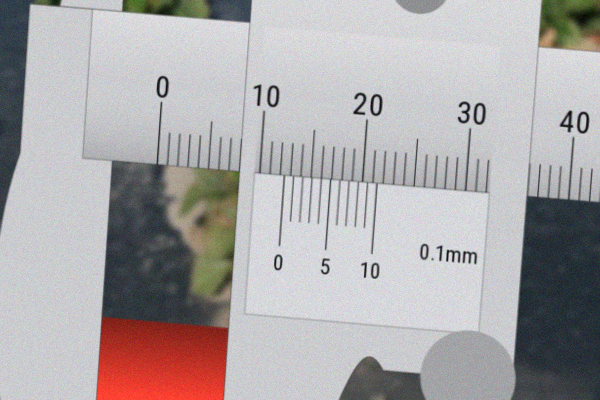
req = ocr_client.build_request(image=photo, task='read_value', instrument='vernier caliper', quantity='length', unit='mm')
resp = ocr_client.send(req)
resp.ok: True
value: 12.4 mm
